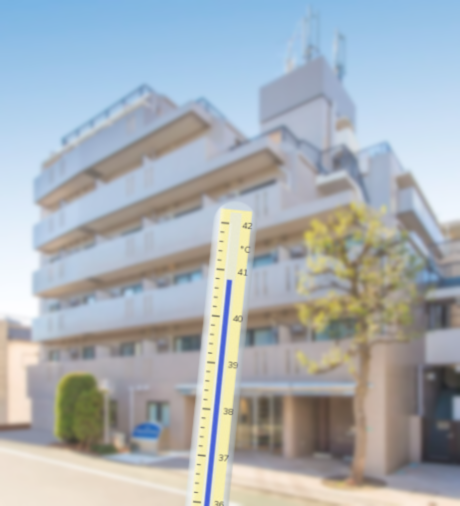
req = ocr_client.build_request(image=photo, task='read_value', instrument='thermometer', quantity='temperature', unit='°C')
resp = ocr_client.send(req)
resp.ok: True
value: 40.8 °C
